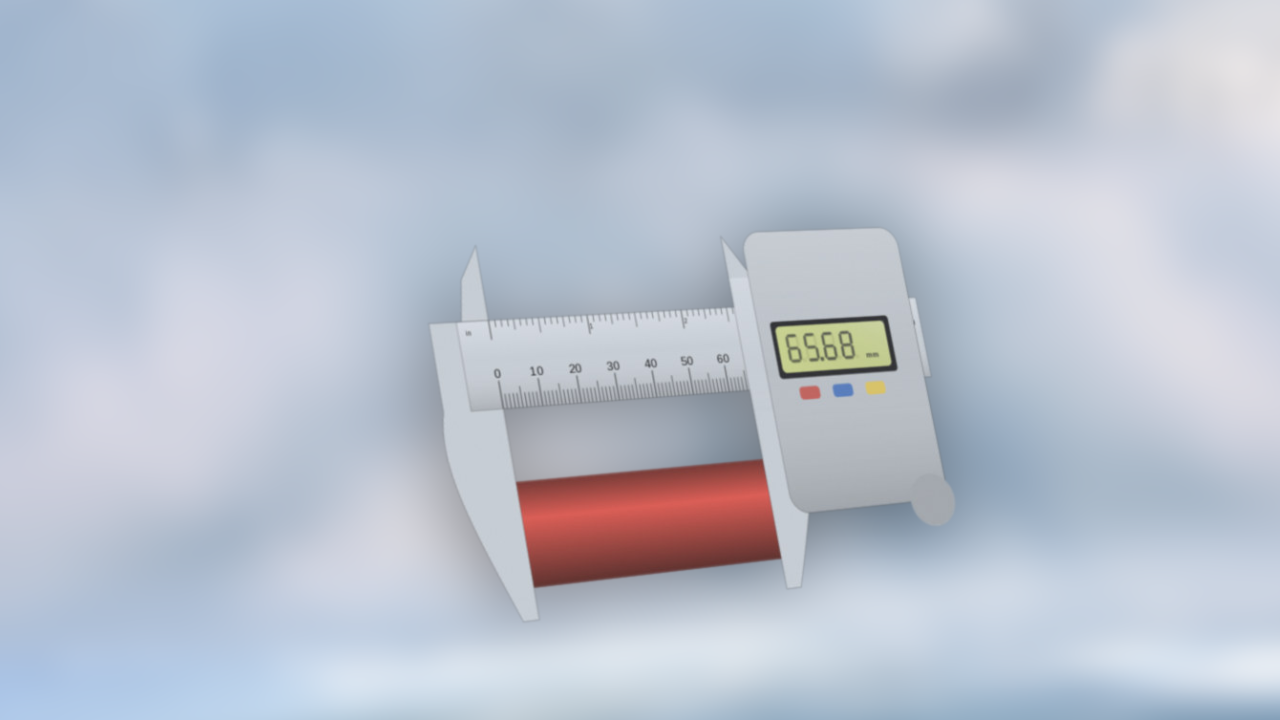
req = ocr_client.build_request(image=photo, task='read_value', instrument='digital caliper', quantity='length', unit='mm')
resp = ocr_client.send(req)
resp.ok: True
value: 65.68 mm
